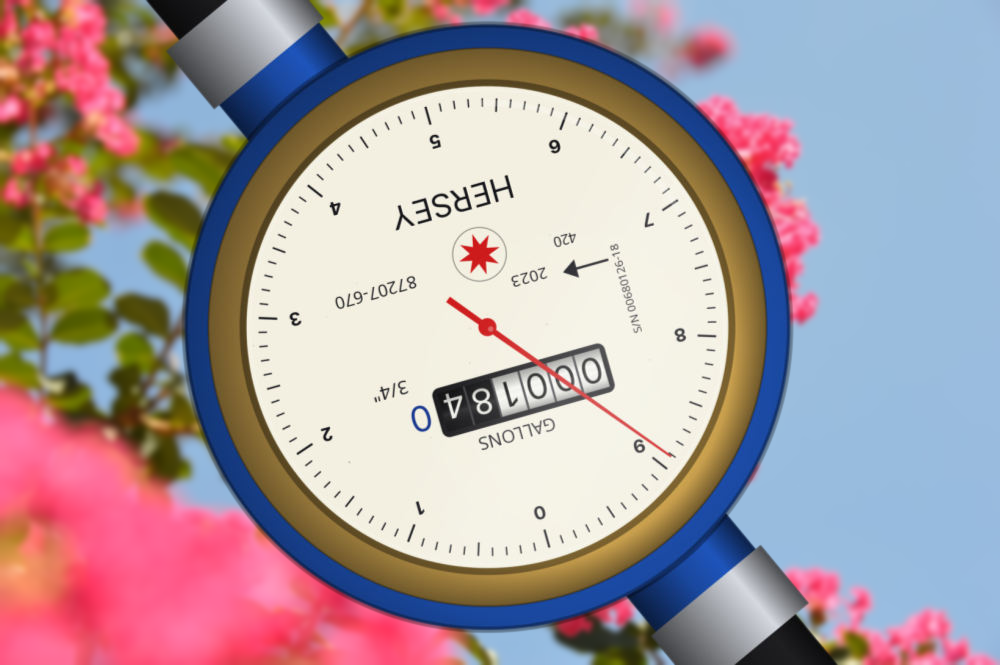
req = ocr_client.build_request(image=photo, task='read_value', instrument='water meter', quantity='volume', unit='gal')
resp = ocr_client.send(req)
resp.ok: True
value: 1838.9 gal
